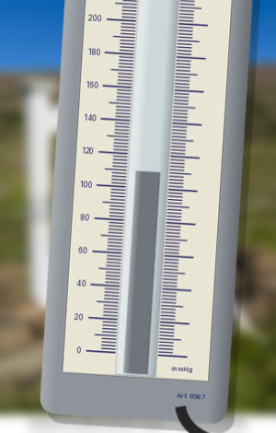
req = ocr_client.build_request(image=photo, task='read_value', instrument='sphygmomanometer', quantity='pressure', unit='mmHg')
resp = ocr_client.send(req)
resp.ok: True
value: 110 mmHg
